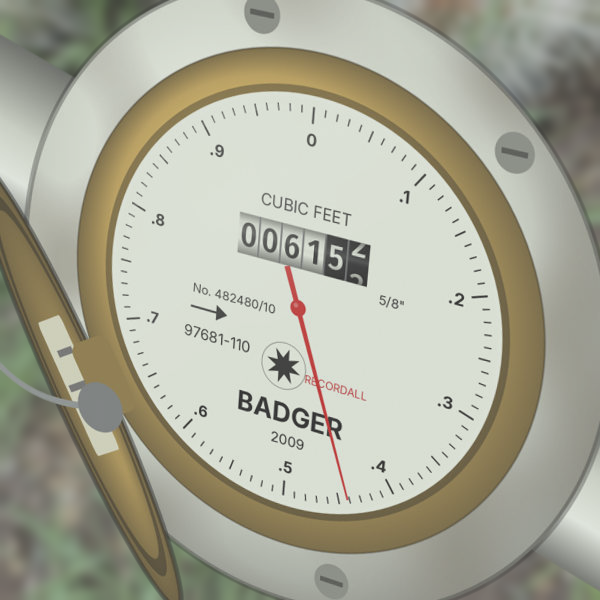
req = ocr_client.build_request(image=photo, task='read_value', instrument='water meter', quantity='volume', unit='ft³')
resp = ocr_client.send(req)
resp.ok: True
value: 6152.44 ft³
